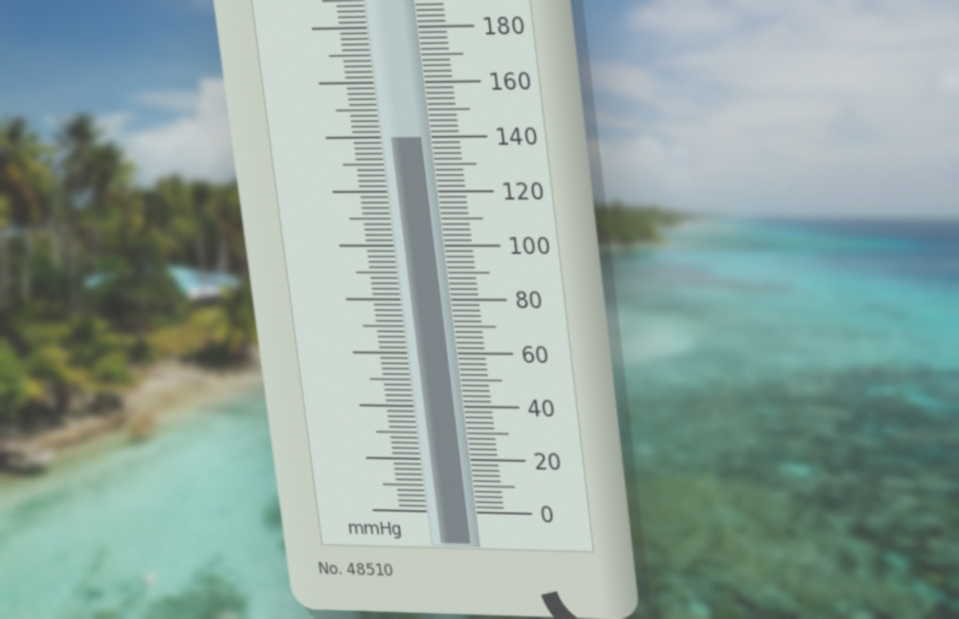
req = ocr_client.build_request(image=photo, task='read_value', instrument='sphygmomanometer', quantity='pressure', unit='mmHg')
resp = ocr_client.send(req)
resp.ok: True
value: 140 mmHg
